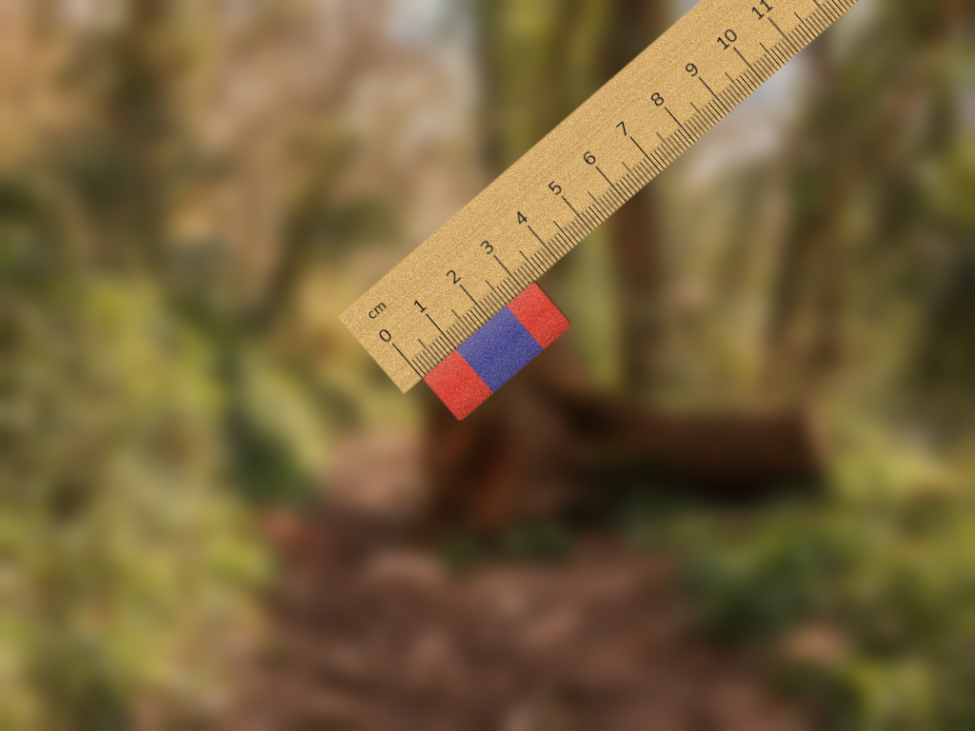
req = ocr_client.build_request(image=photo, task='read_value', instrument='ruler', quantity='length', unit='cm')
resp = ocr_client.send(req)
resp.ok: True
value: 3.3 cm
